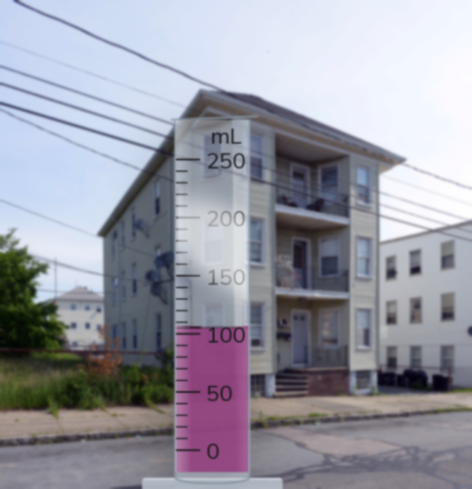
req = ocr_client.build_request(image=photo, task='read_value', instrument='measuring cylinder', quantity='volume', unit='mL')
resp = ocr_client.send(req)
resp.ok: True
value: 105 mL
